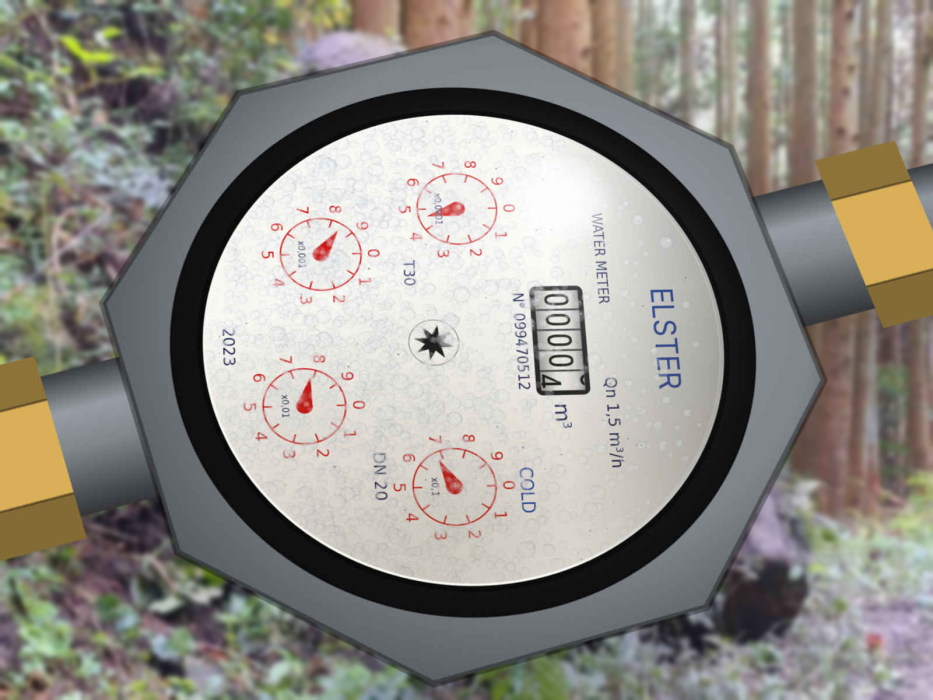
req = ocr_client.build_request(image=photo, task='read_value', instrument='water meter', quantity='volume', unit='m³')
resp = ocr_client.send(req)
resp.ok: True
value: 3.6784 m³
